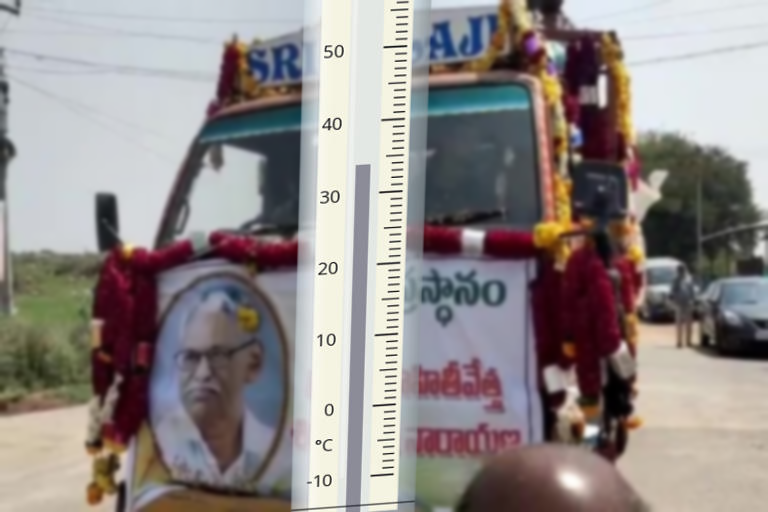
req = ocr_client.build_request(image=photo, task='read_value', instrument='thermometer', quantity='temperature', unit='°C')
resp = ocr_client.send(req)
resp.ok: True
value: 34 °C
